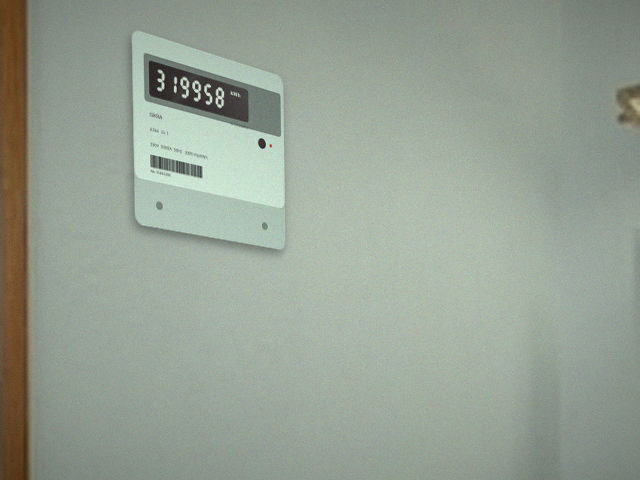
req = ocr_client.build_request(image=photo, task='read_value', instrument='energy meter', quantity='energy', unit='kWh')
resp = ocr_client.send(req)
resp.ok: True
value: 319958 kWh
